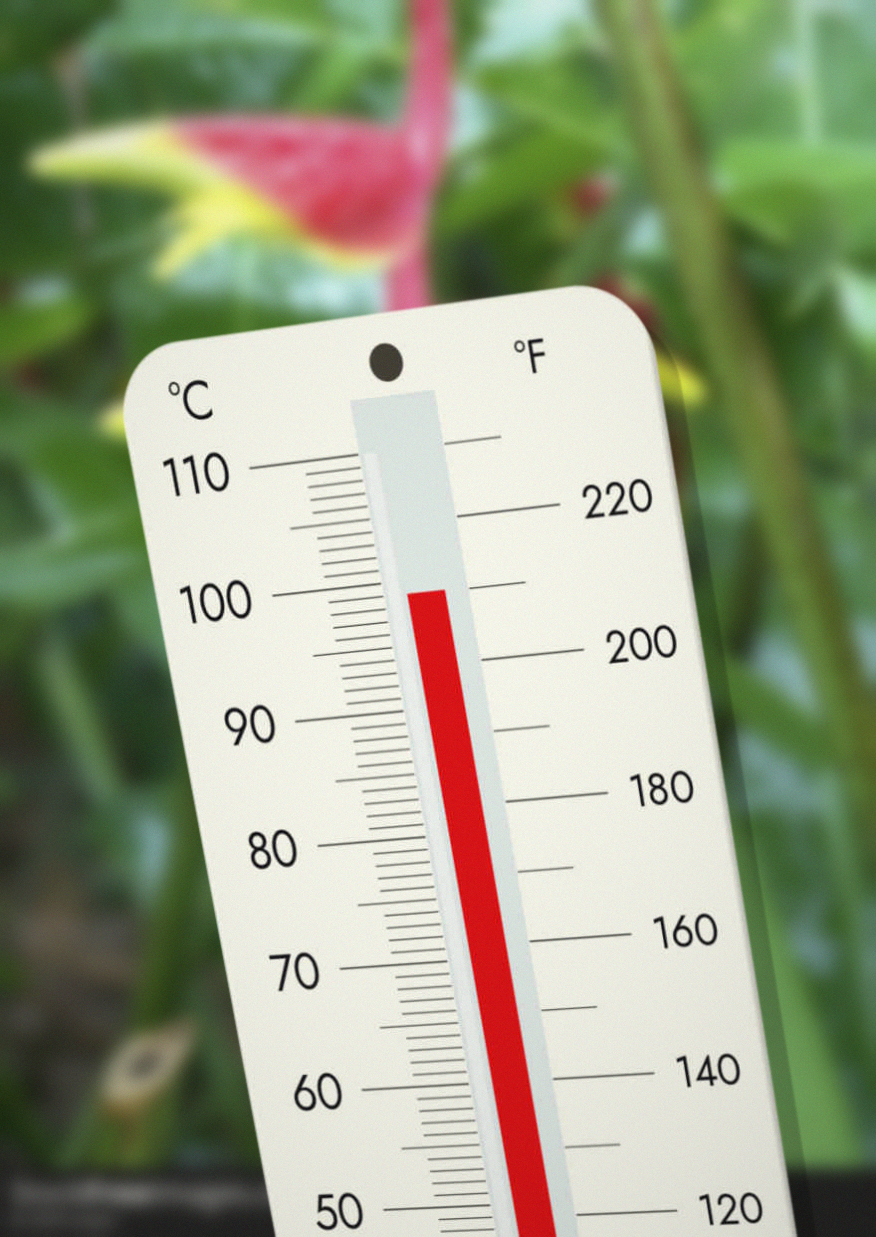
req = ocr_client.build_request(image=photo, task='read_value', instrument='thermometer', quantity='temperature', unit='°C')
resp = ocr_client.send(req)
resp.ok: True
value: 99 °C
